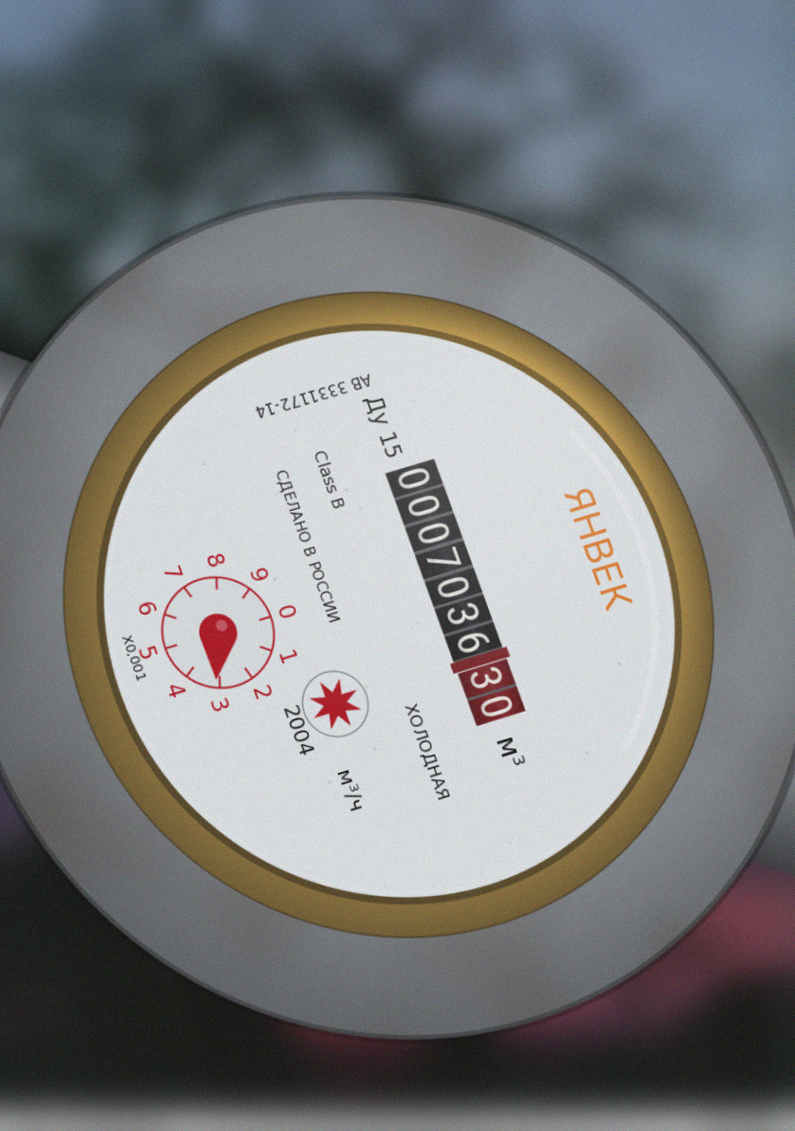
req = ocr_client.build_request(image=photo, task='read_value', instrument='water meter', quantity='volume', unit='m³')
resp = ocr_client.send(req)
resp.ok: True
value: 7036.303 m³
